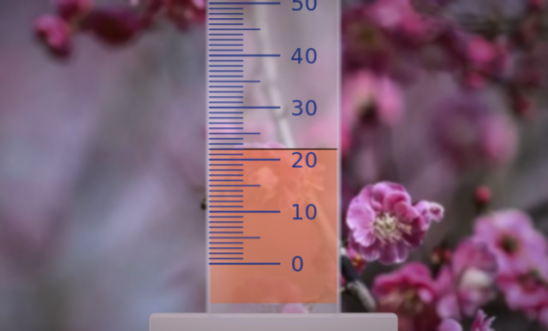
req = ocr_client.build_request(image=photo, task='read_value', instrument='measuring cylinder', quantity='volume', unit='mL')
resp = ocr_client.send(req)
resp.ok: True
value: 22 mL
